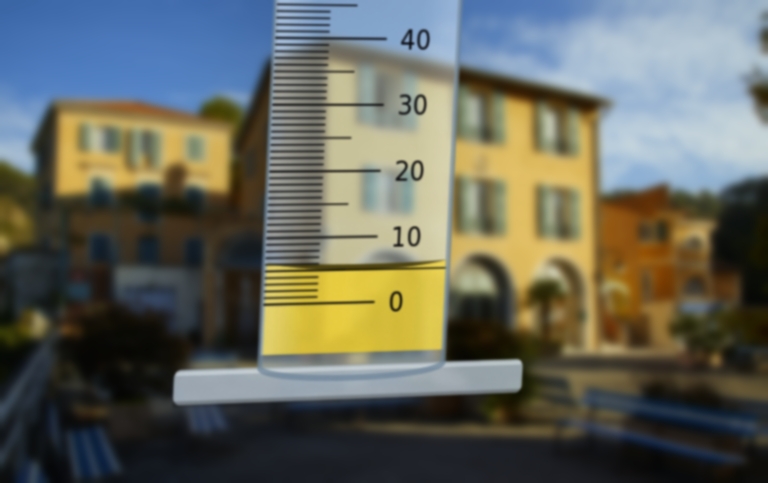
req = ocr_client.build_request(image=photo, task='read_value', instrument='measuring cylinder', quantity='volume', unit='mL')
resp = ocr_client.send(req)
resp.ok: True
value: 5 mL
